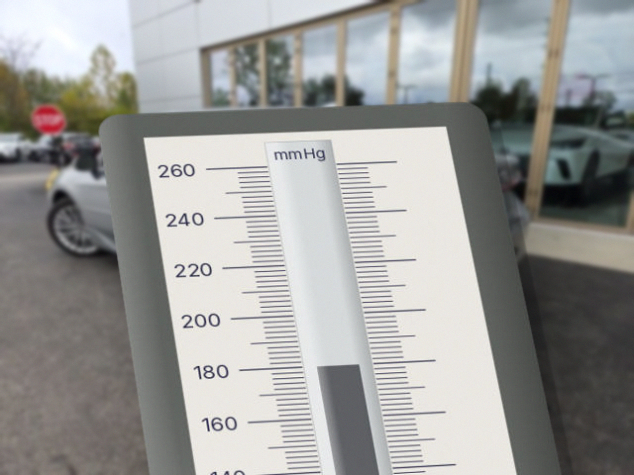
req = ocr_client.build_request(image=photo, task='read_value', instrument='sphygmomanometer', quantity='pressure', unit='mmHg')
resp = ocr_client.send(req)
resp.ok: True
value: 180 mmHg
